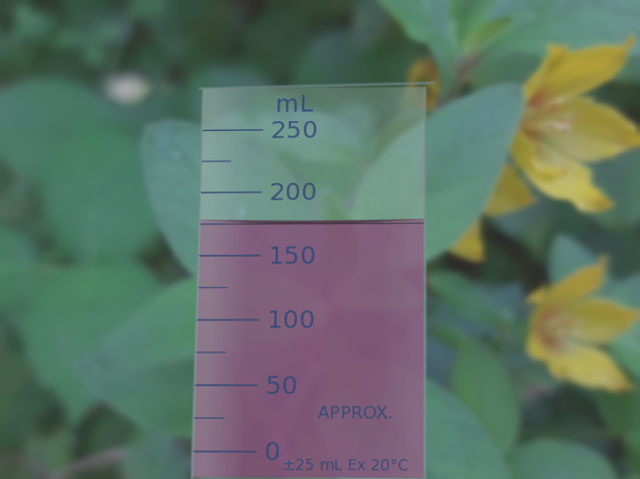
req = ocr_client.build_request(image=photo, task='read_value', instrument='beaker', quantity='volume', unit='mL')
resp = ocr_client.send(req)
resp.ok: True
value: 175 mL
